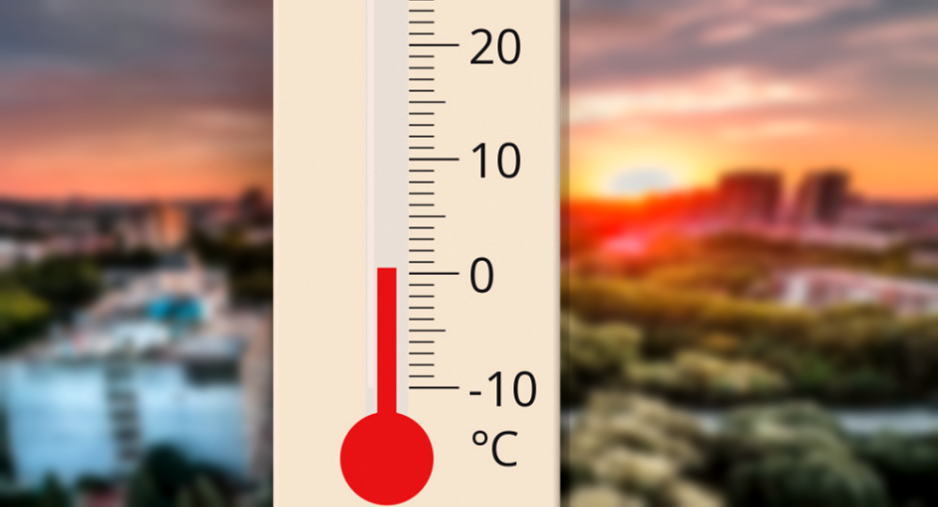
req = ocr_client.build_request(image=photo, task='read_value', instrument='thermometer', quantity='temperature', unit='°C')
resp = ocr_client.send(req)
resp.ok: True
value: 0.5 °C
